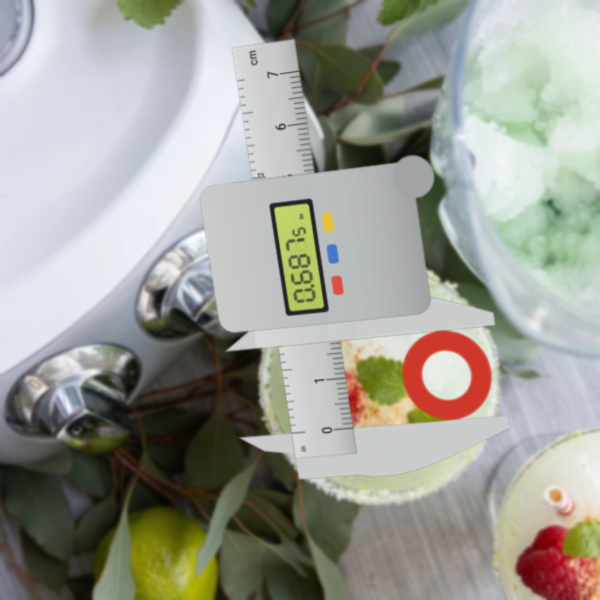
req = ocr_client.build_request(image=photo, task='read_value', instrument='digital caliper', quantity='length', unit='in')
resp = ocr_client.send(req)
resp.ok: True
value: 0.6875 in
